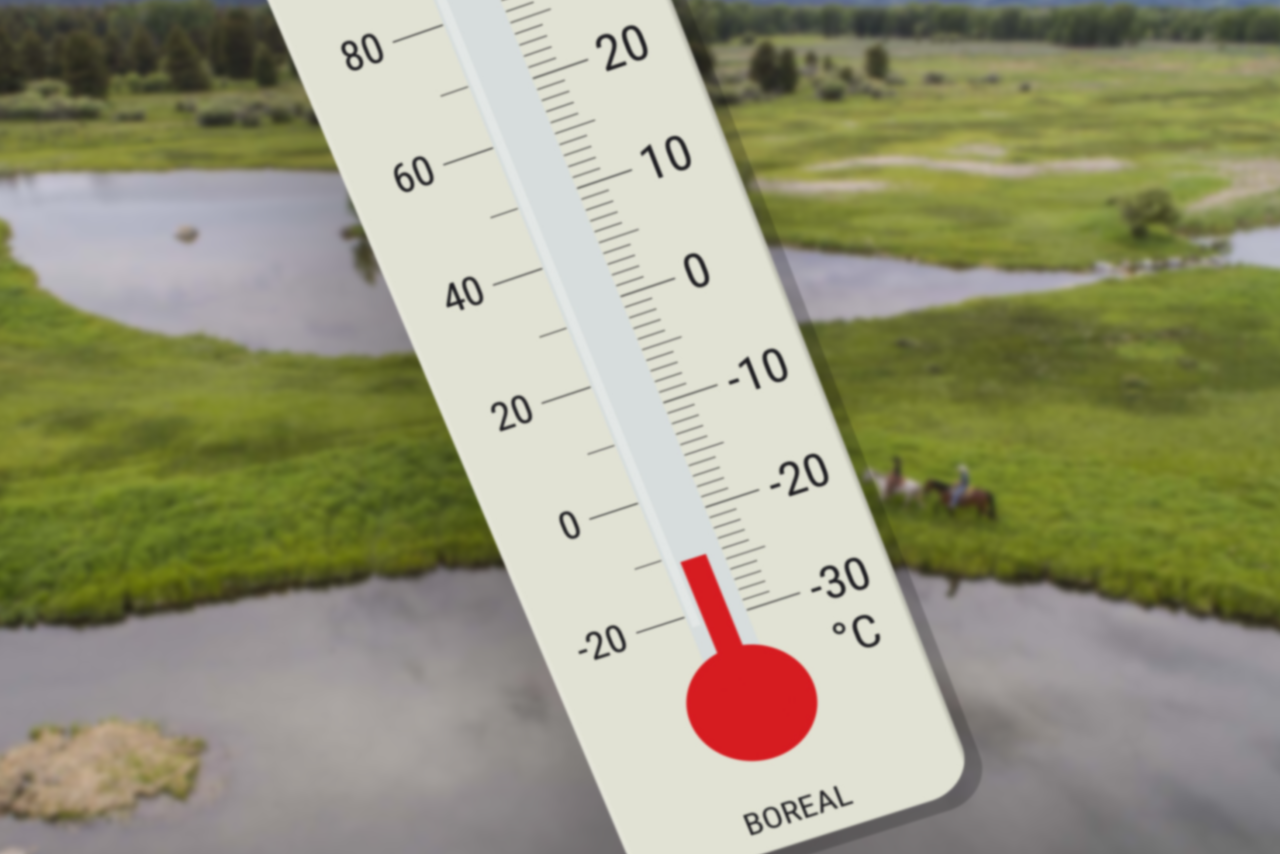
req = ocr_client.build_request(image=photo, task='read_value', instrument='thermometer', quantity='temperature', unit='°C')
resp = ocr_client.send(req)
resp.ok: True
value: -24 °C
